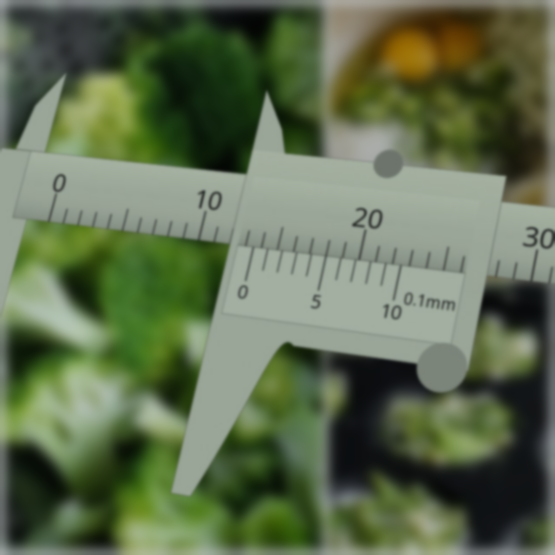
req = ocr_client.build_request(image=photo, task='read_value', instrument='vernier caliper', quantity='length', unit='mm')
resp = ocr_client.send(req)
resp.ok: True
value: 13.5 mm
